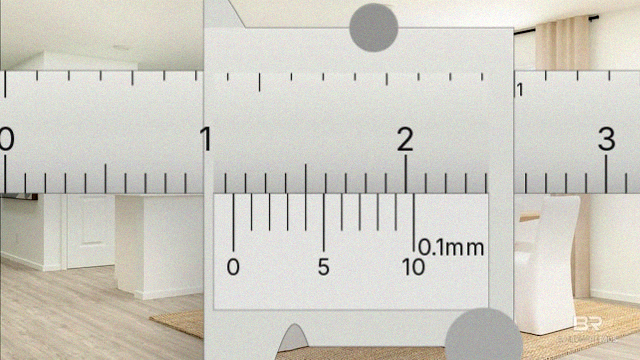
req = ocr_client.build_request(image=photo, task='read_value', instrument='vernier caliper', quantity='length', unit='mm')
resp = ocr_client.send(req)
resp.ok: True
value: 11.4 mm
